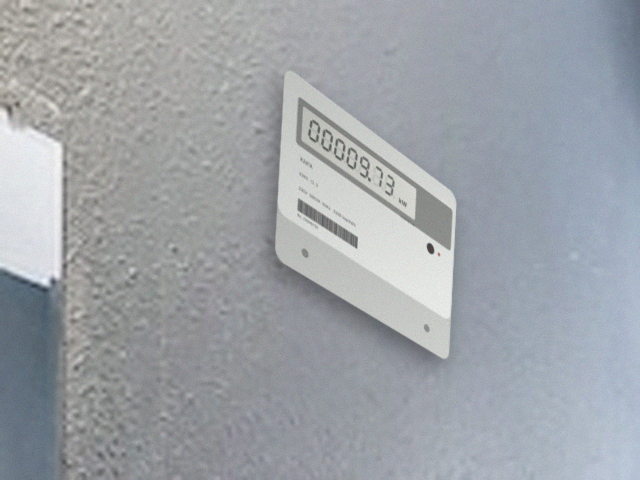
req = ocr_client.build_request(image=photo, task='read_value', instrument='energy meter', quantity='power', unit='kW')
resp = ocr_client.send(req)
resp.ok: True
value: 9.73 kW
